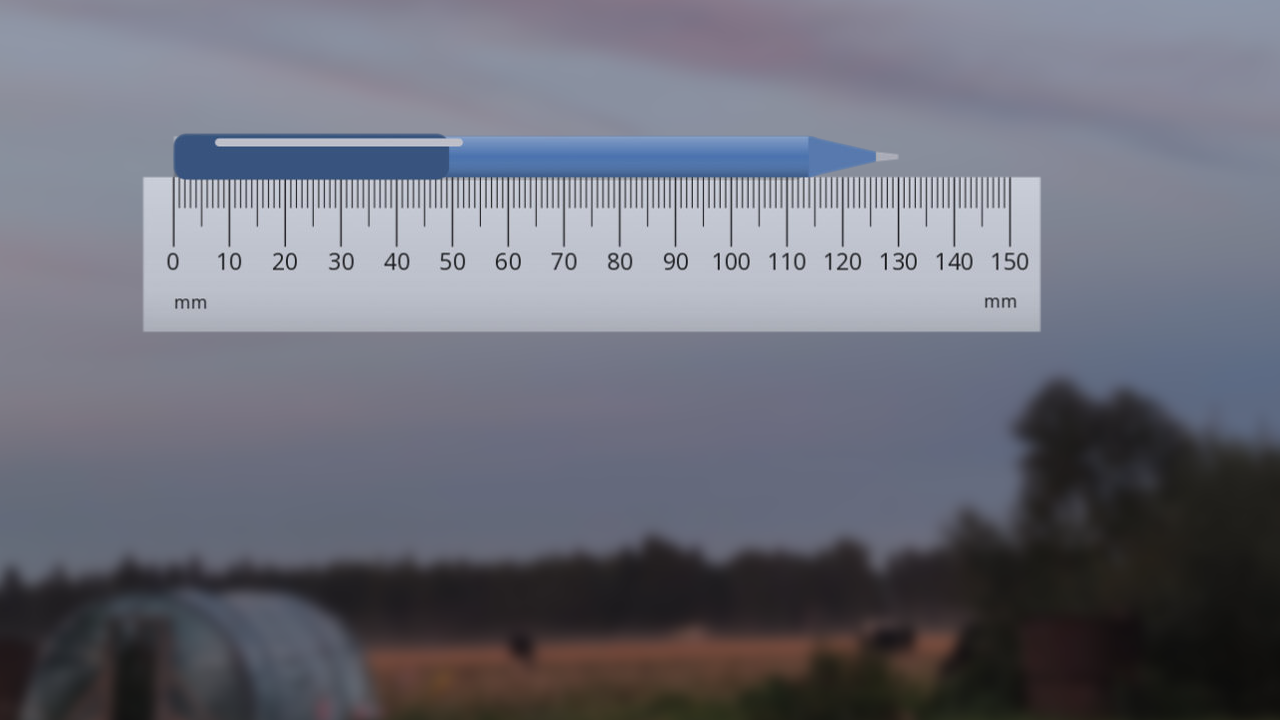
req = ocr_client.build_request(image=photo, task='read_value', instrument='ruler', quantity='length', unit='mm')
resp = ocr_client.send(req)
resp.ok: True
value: 130 mm
